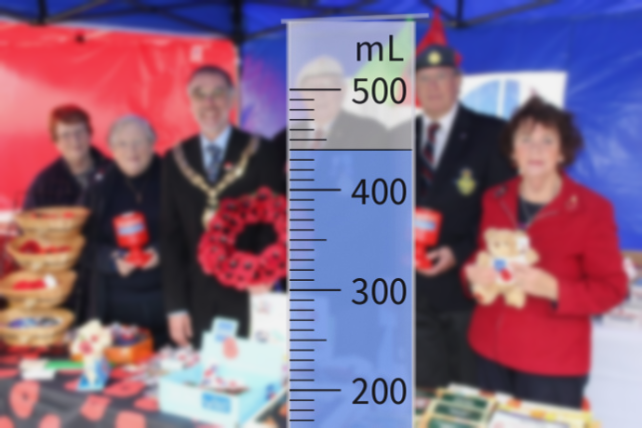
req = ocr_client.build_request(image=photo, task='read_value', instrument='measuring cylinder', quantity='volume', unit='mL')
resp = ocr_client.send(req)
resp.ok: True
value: 440 mL
